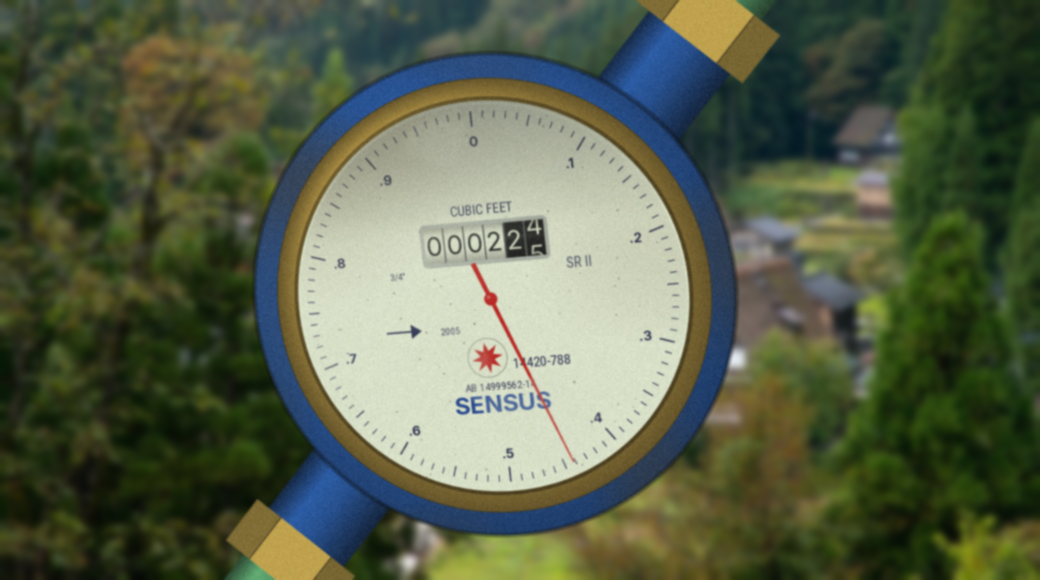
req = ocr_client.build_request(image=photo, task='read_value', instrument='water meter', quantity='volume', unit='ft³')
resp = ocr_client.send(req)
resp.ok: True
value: 224.44 ft³
